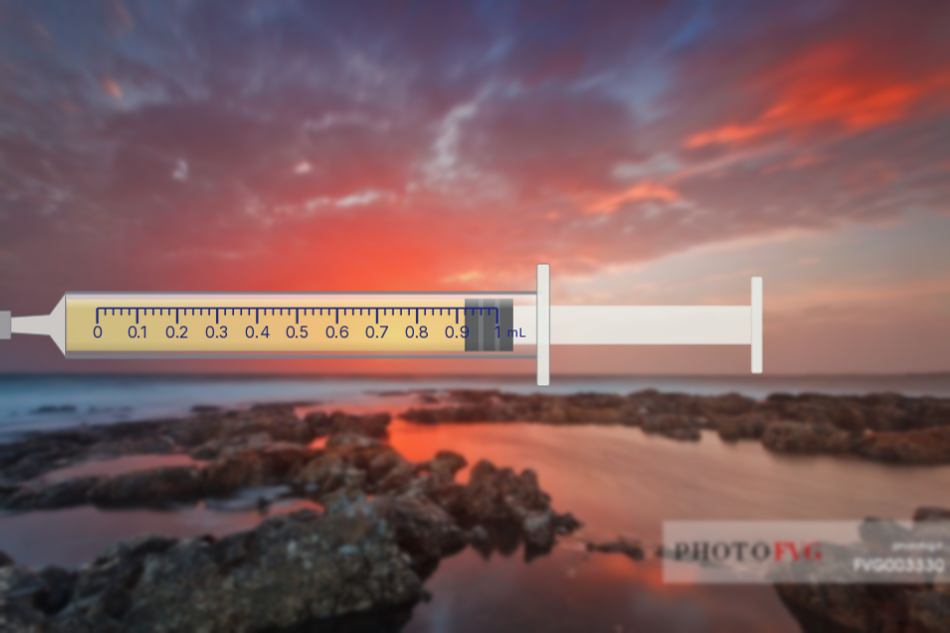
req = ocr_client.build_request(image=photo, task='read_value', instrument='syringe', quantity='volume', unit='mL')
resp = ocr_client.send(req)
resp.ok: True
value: 0.92 mL
